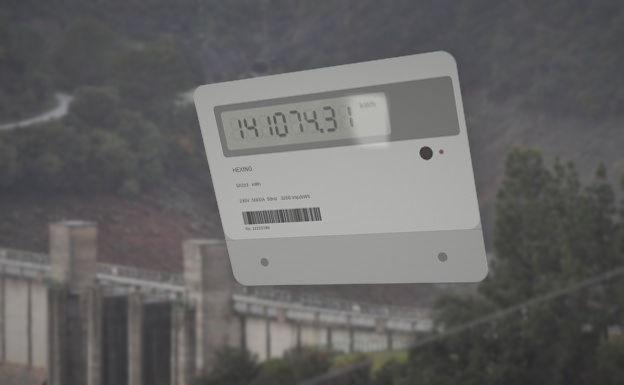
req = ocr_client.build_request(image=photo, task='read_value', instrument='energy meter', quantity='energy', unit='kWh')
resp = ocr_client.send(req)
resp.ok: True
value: 141074.31 kWh
